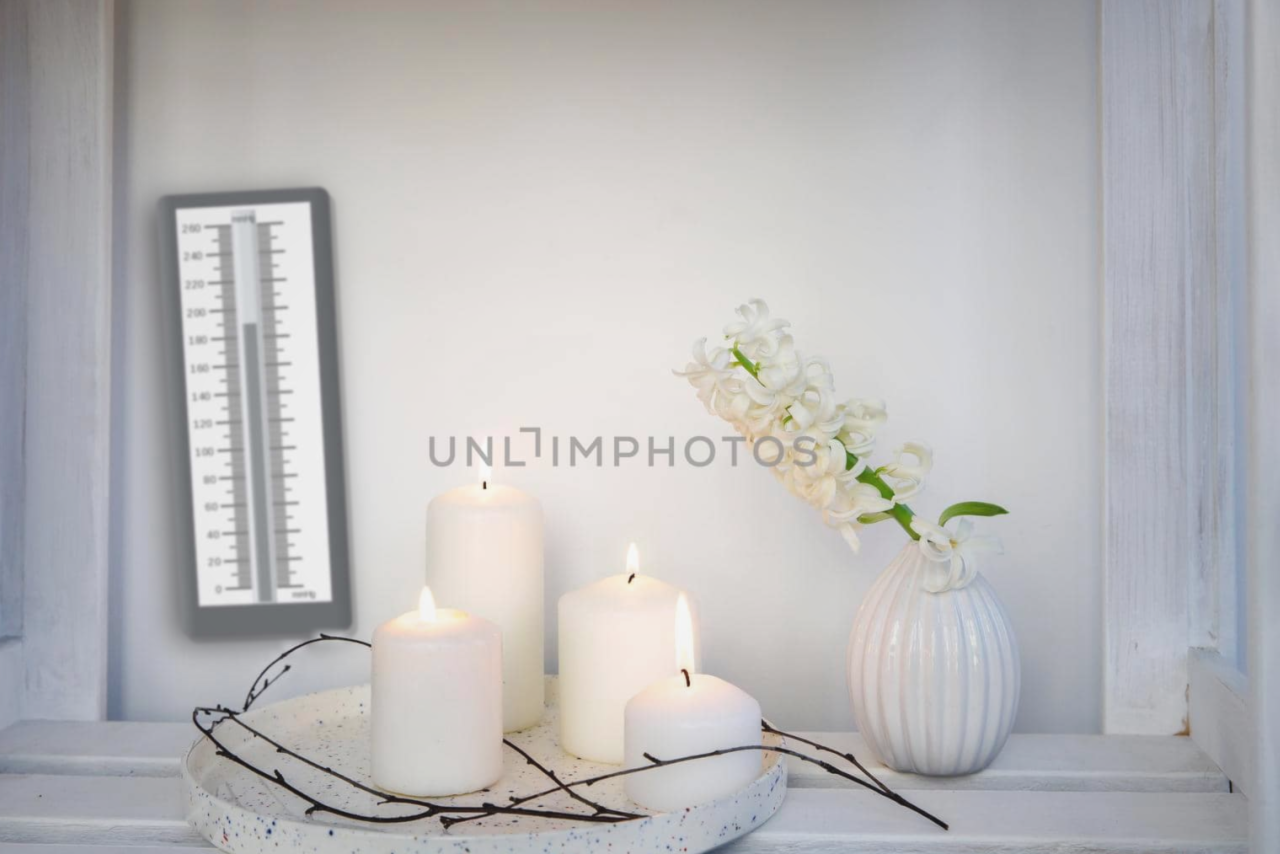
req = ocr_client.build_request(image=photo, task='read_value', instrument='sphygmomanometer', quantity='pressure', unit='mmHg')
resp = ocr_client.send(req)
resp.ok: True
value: 190 mmHg
